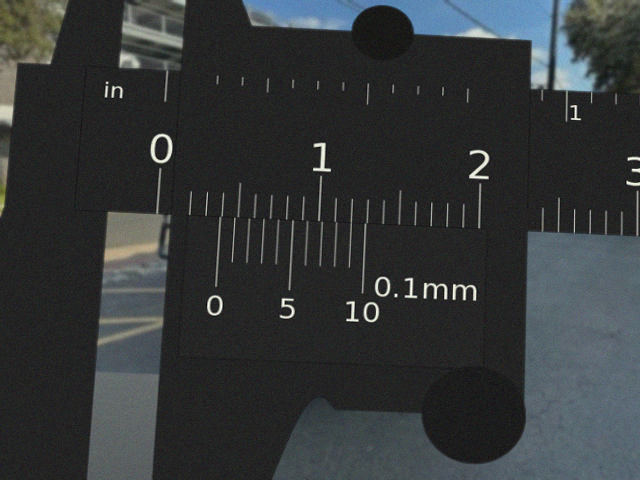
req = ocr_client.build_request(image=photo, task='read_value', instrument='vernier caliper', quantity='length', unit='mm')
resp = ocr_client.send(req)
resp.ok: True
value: 3.9 mm
